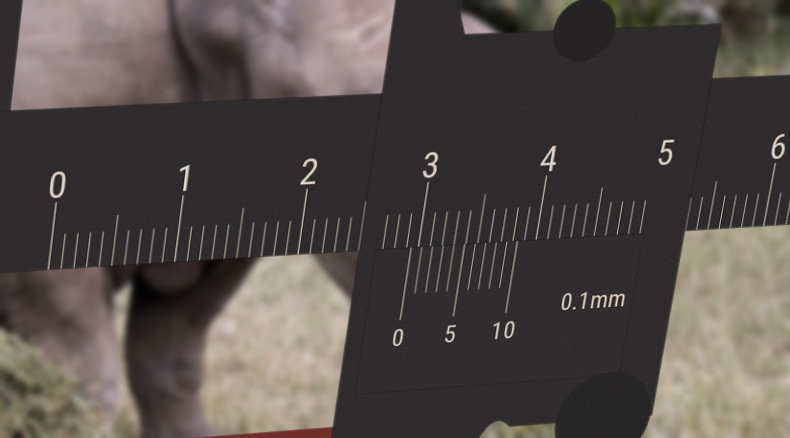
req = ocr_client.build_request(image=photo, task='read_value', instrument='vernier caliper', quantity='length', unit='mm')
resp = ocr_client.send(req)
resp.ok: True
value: 29.4 mm
